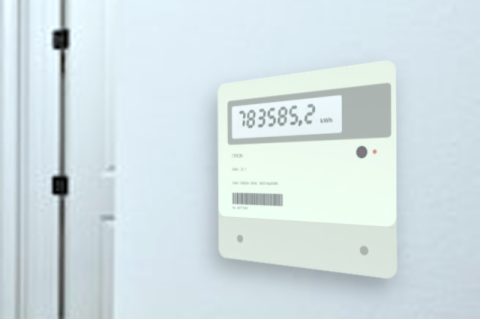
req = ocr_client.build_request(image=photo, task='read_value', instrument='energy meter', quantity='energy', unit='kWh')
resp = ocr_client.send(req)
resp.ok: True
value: 783585.2 kWh
